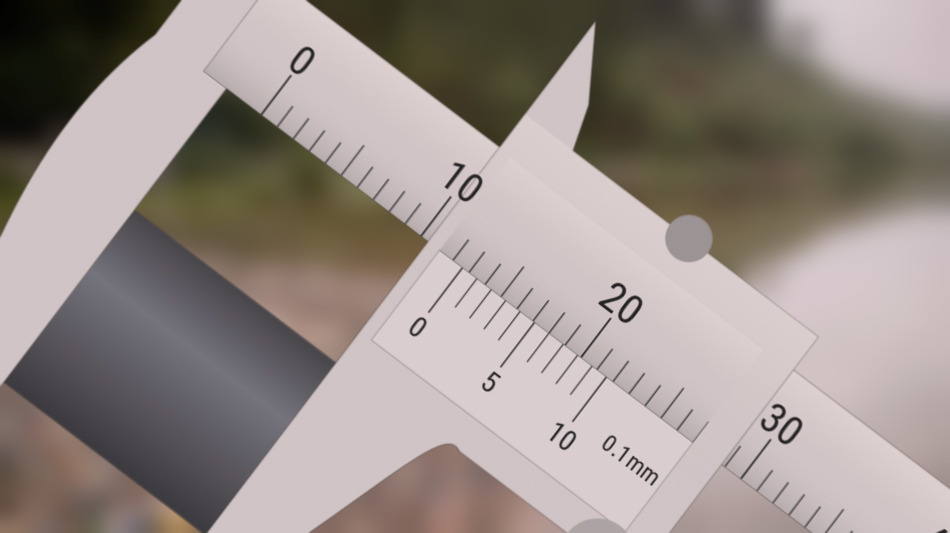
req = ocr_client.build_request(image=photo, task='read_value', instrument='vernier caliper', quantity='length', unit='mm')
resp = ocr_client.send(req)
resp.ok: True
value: 12.6 mm
